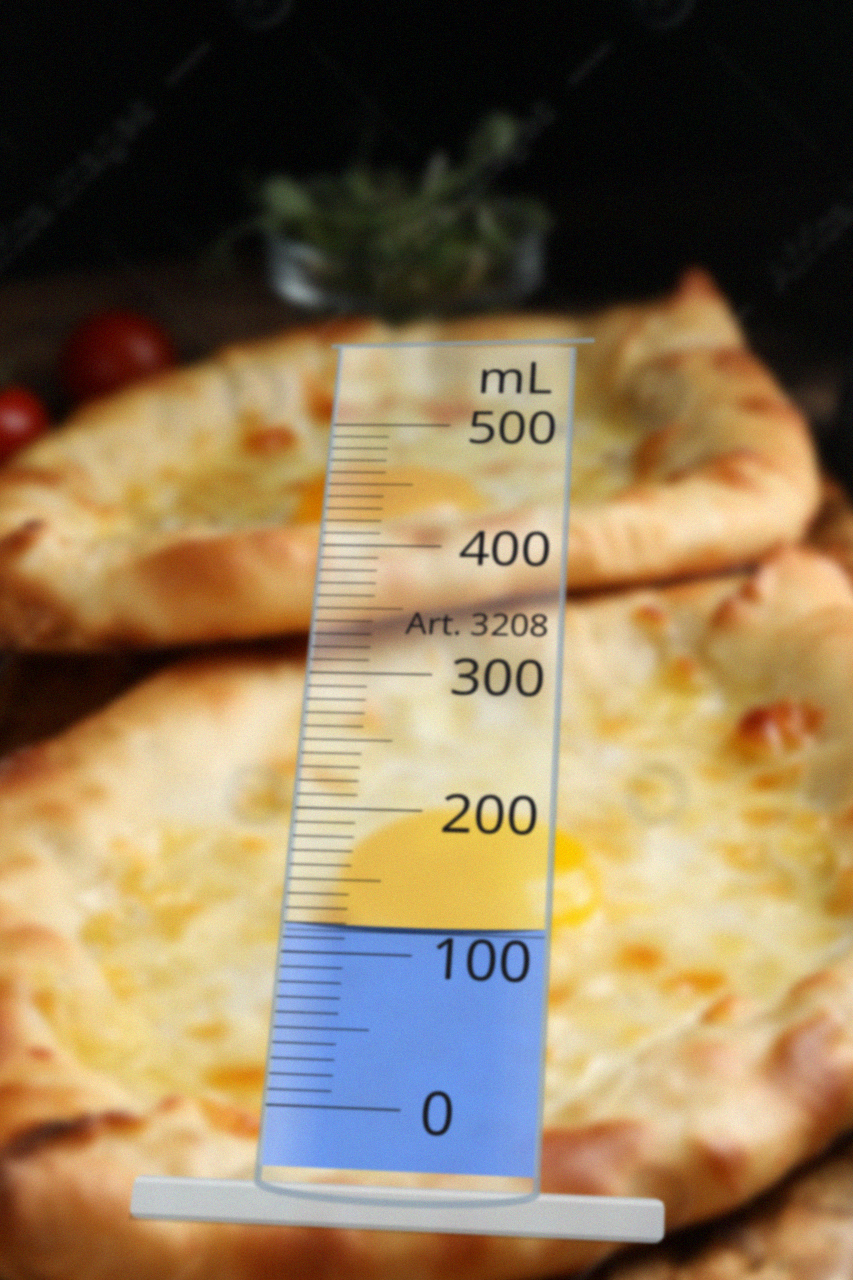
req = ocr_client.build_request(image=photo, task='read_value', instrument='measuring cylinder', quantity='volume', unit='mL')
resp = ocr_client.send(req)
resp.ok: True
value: 115 mL
